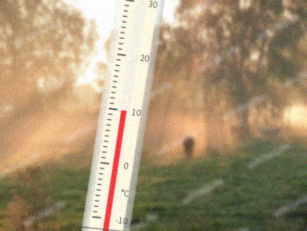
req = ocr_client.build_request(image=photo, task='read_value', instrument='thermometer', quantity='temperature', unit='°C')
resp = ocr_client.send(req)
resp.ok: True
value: 10 °C
